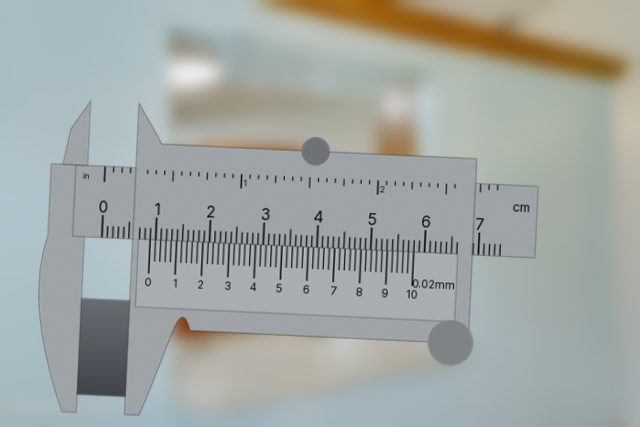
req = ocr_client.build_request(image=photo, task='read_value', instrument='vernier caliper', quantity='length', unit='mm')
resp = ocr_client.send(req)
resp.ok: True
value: 9.0 mm
